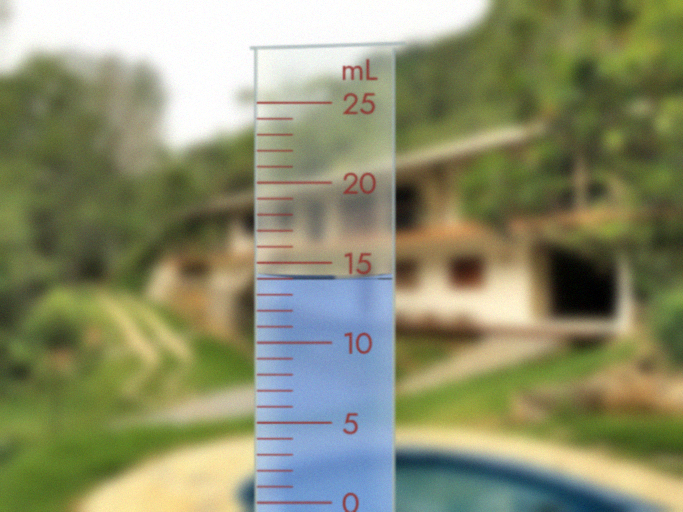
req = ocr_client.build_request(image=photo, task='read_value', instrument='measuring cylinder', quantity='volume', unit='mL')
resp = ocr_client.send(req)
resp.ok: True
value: 14 mL
